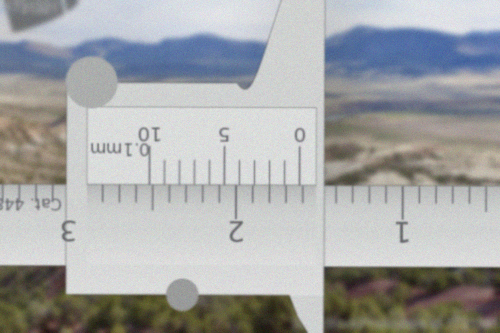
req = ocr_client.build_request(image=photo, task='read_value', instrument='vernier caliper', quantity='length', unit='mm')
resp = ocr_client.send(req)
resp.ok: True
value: 16.2 mm
